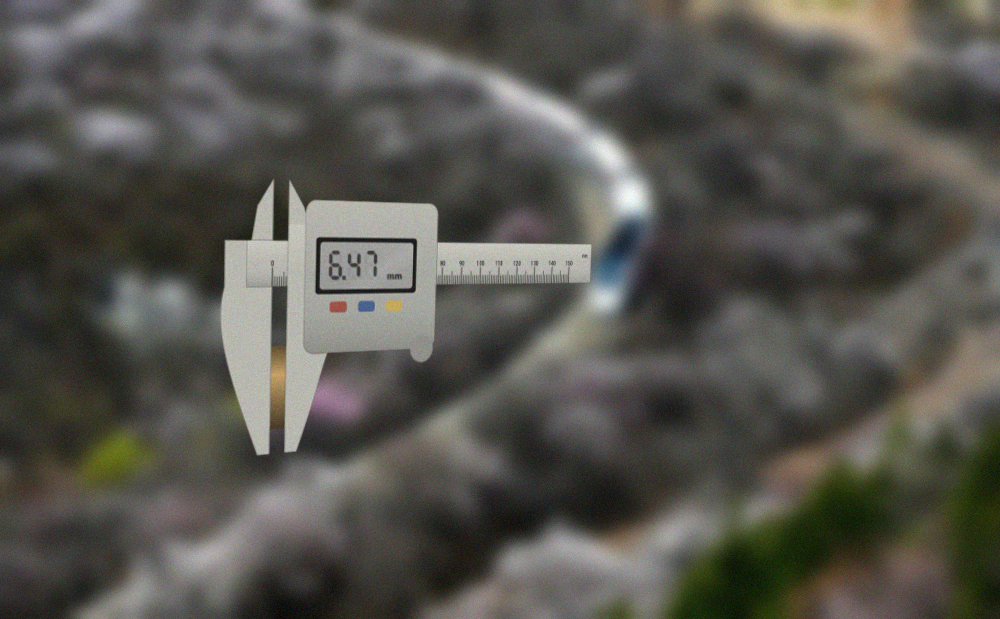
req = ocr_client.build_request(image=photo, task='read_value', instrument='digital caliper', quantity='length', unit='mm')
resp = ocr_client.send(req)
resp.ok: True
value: 6.47 mm
